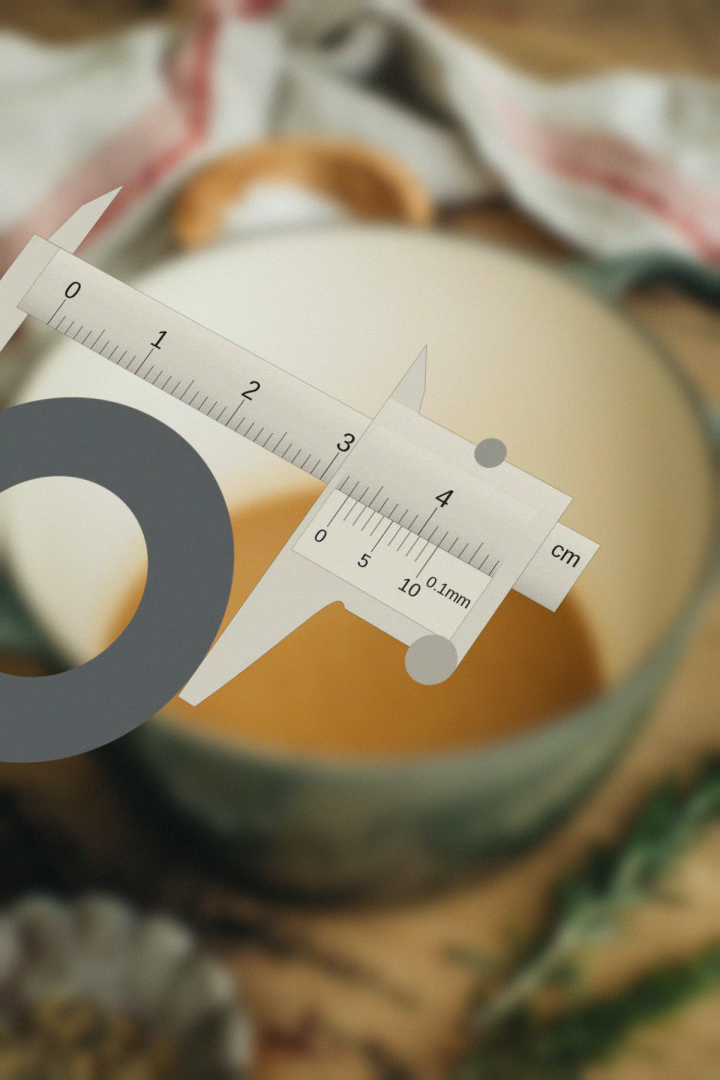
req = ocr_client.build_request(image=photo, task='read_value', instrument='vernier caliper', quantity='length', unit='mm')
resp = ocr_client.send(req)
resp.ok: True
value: 33.0 mm
